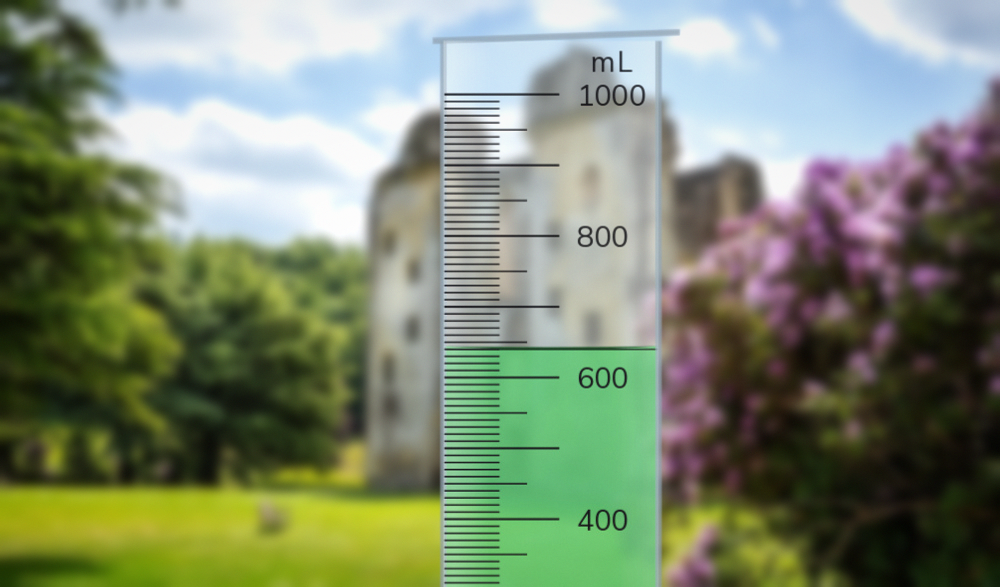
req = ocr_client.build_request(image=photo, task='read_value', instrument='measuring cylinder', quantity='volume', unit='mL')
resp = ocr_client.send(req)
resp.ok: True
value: 640 mL
